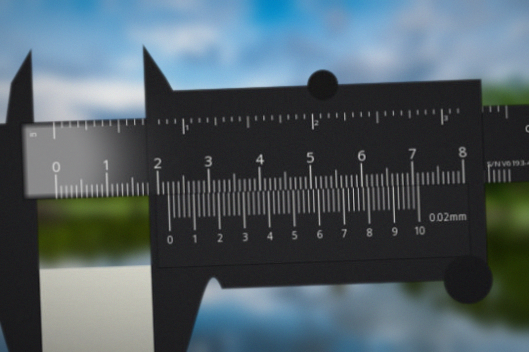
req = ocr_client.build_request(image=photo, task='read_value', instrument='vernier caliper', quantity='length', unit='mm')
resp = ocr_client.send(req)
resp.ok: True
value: 22.0 mm
